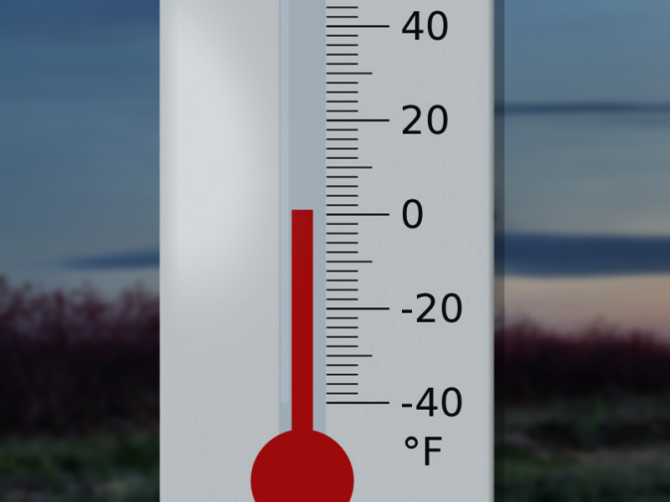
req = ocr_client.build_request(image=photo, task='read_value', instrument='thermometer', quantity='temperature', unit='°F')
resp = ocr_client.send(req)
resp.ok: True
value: 1 °F
